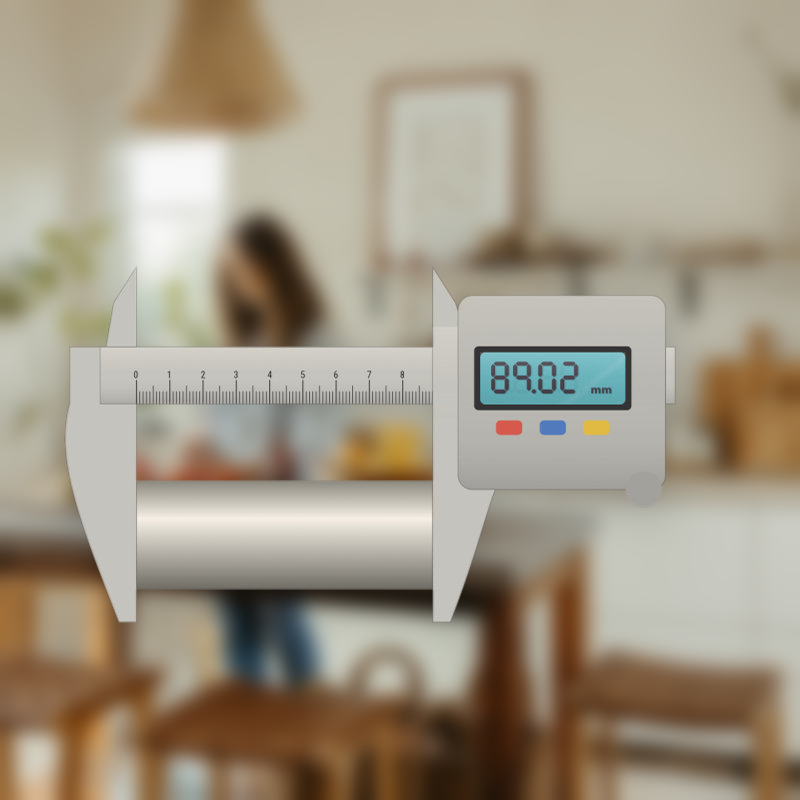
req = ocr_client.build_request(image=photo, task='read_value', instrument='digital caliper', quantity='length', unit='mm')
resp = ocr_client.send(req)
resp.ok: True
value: 89.02 mm
